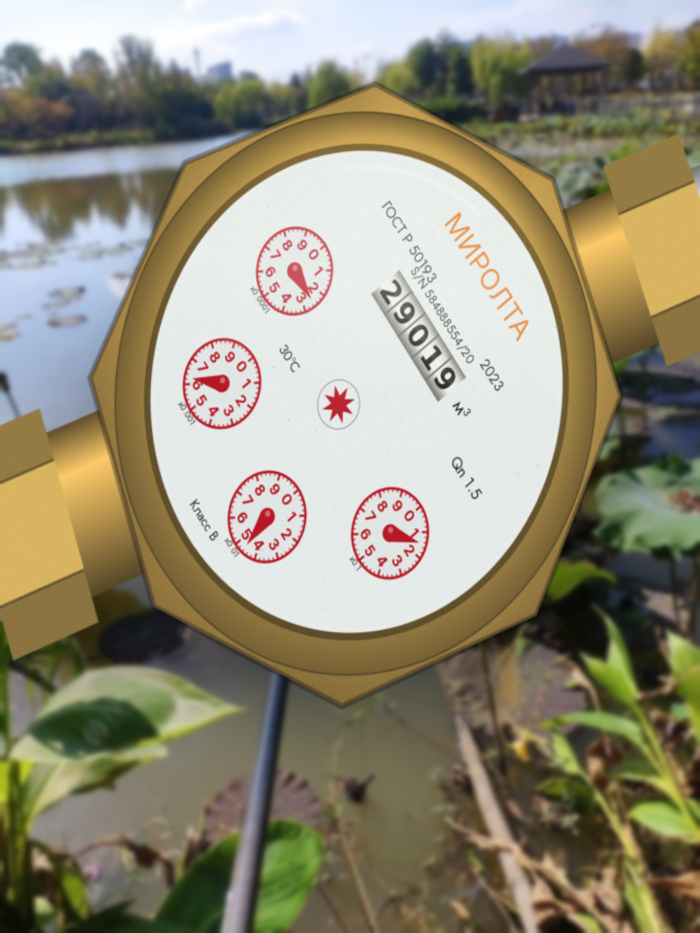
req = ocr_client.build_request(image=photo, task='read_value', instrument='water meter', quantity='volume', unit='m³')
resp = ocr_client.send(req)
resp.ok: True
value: 29019.1462 m³
